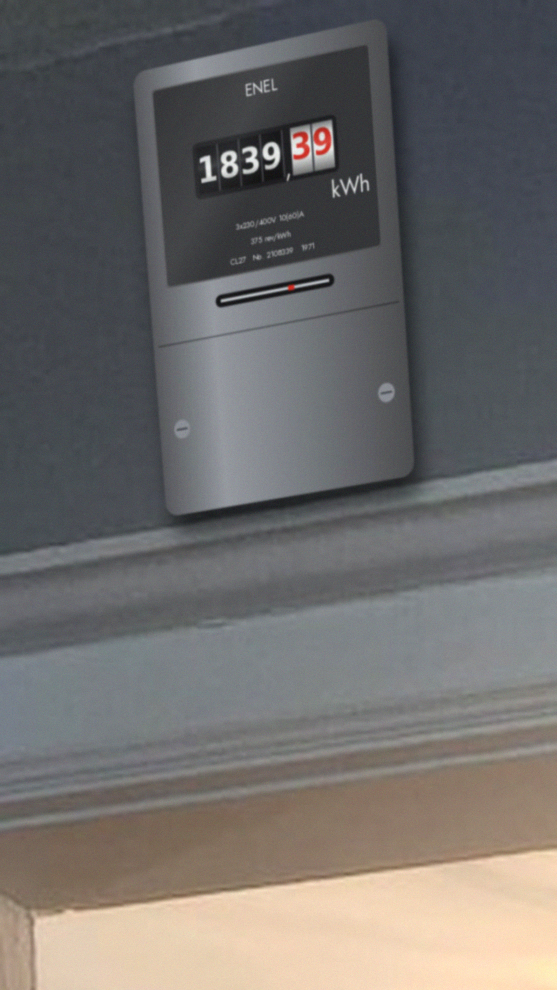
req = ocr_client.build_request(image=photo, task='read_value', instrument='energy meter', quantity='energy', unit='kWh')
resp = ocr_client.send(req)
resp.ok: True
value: 1839.39 kWh
